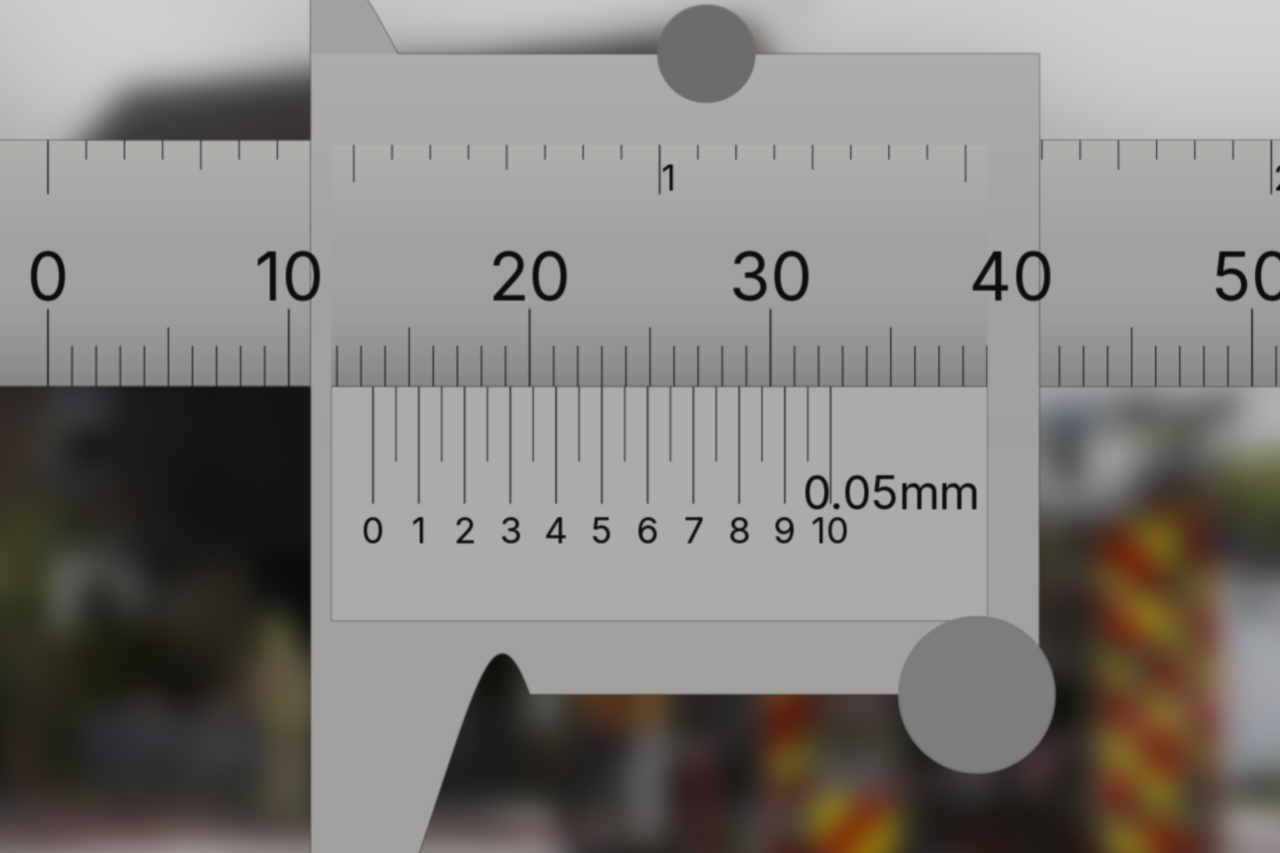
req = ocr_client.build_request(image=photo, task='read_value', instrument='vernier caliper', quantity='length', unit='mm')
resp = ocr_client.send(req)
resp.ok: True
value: 13.5 mm
